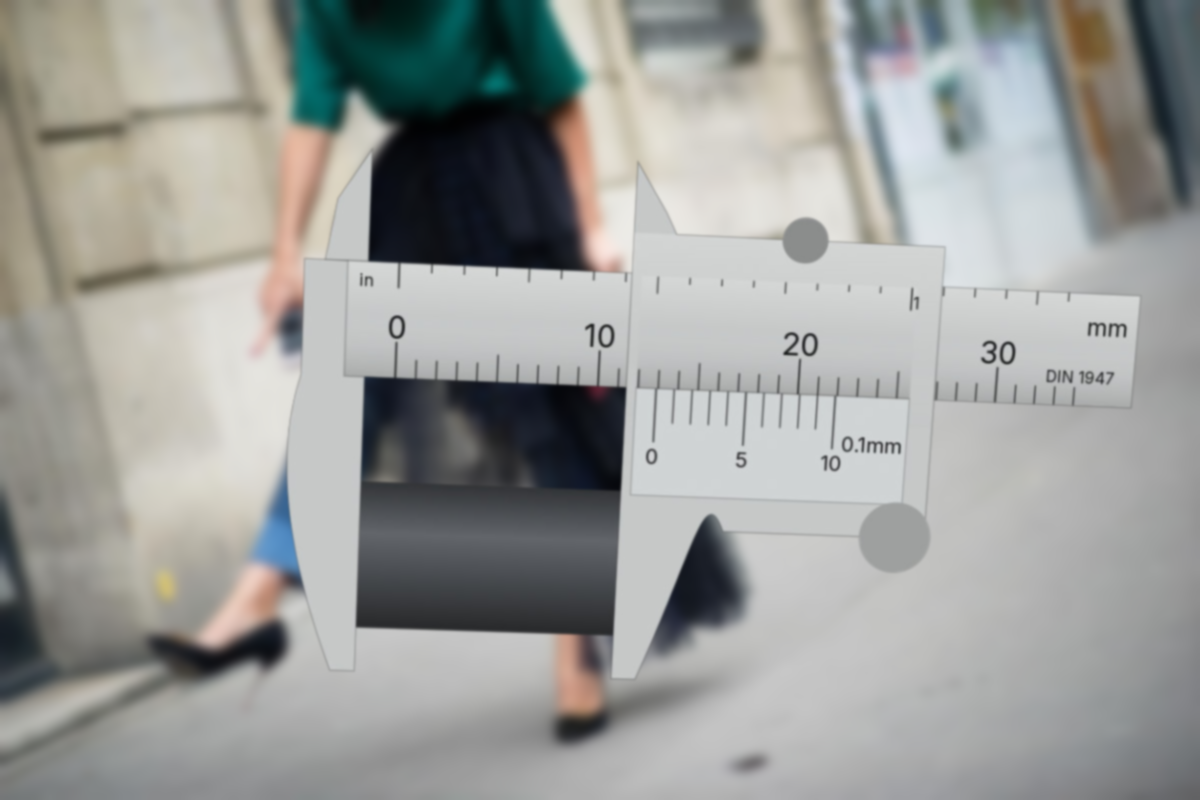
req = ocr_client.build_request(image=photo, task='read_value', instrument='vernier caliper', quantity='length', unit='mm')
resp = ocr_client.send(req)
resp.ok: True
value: 12.9 mm
